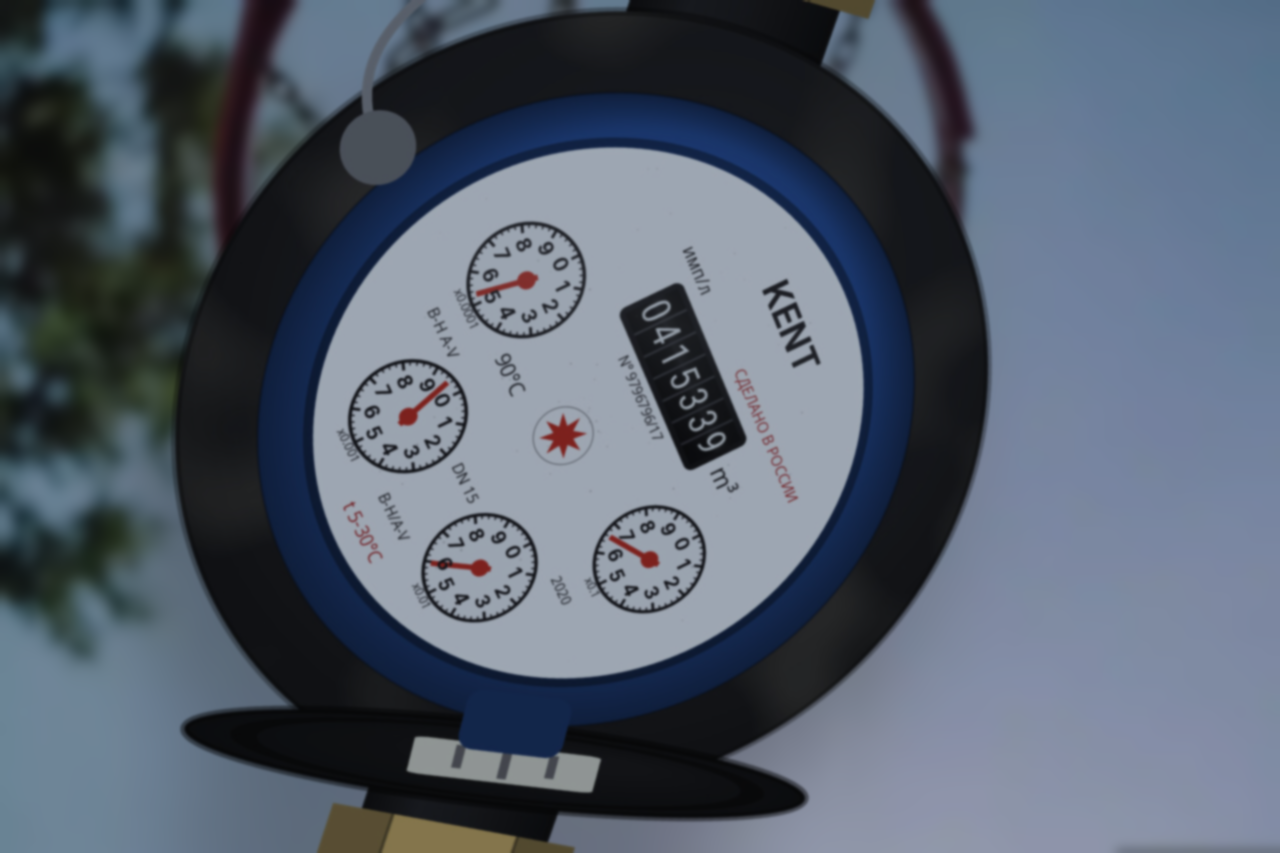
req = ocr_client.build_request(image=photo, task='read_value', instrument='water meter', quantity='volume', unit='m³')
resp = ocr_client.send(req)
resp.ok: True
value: 415339.6595 m³
